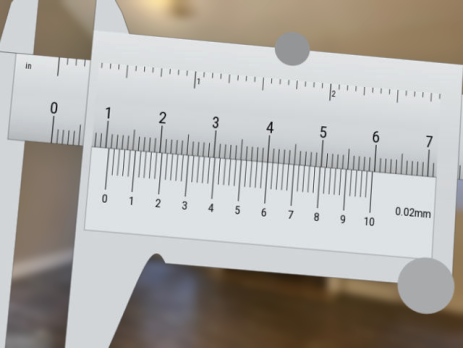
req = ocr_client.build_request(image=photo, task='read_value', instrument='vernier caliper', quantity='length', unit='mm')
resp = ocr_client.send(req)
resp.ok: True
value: 10.6 mm
